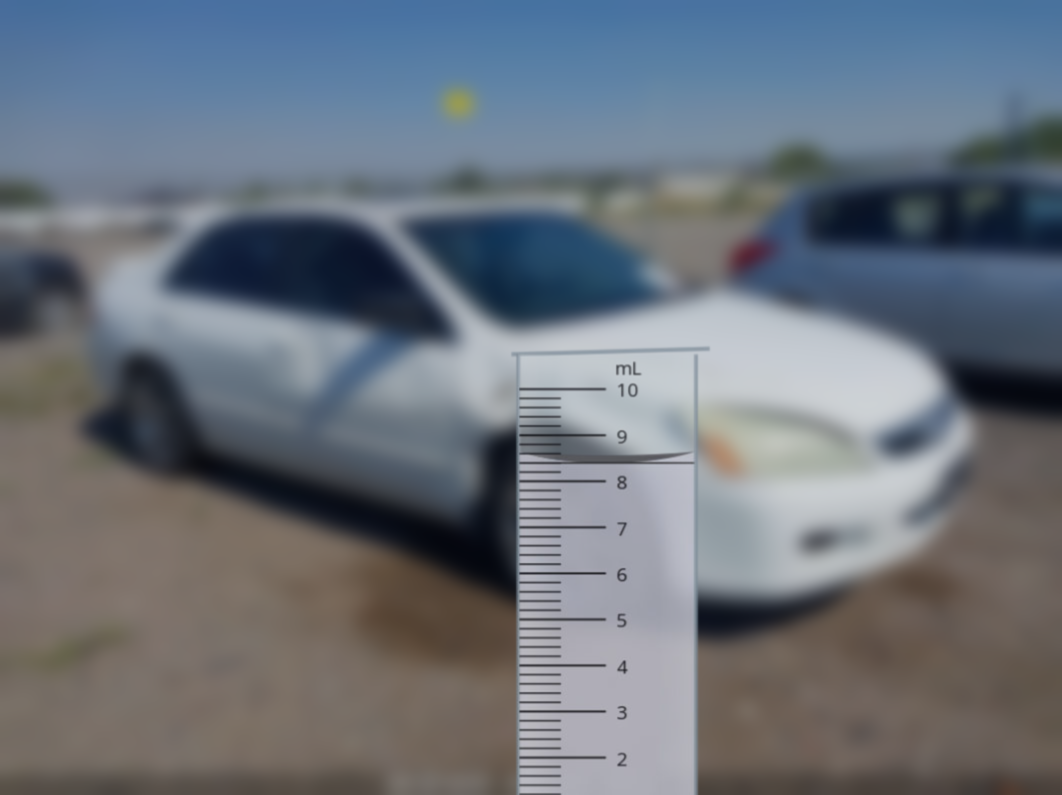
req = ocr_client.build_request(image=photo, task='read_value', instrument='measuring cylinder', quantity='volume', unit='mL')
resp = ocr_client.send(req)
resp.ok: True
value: 8.4 mL
